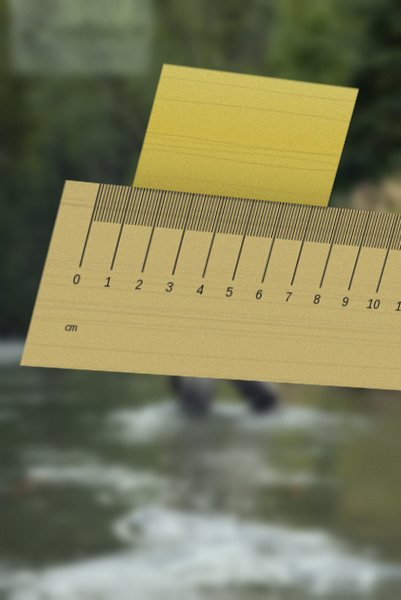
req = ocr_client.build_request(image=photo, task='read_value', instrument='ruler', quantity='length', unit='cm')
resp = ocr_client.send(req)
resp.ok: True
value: 6.5 cm
